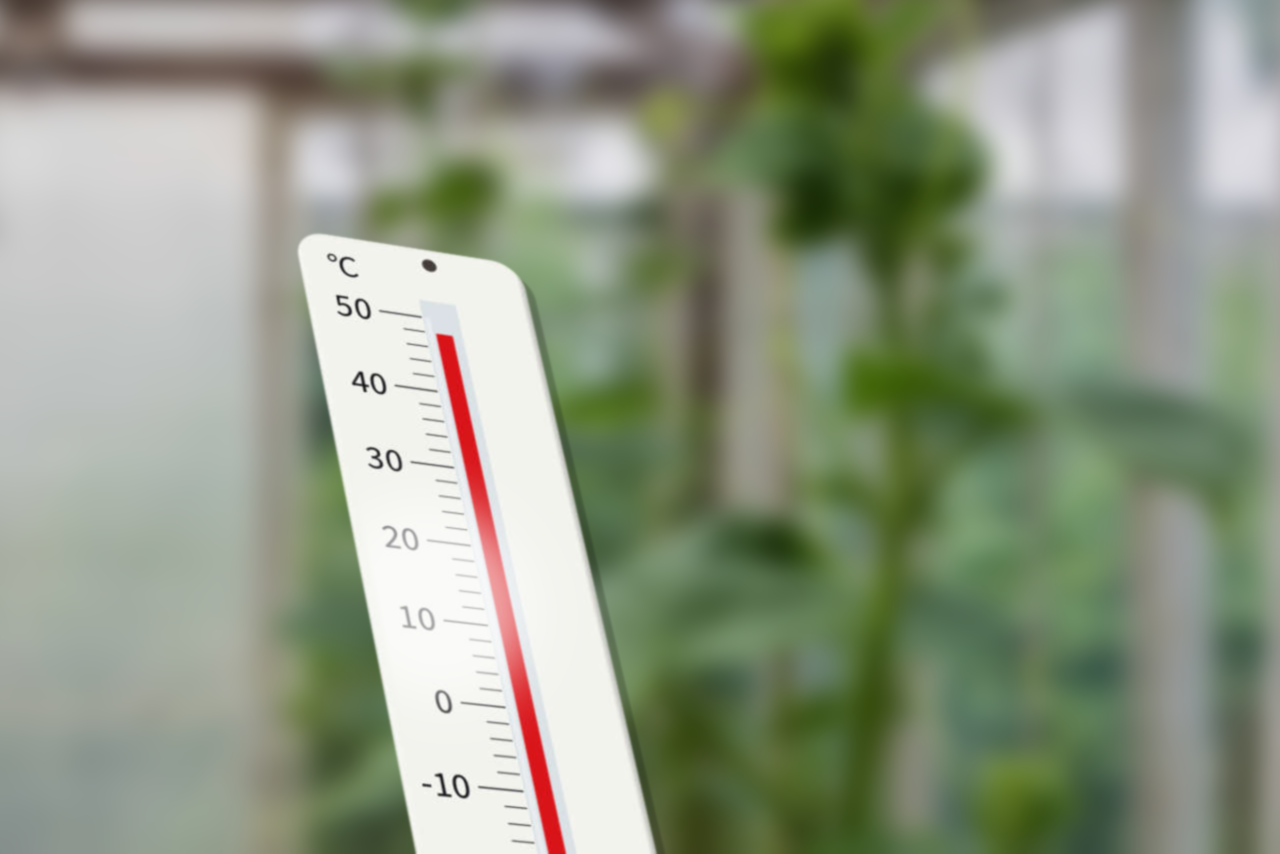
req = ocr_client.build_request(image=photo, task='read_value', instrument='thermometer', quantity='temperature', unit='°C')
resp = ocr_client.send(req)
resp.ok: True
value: 48 °C
